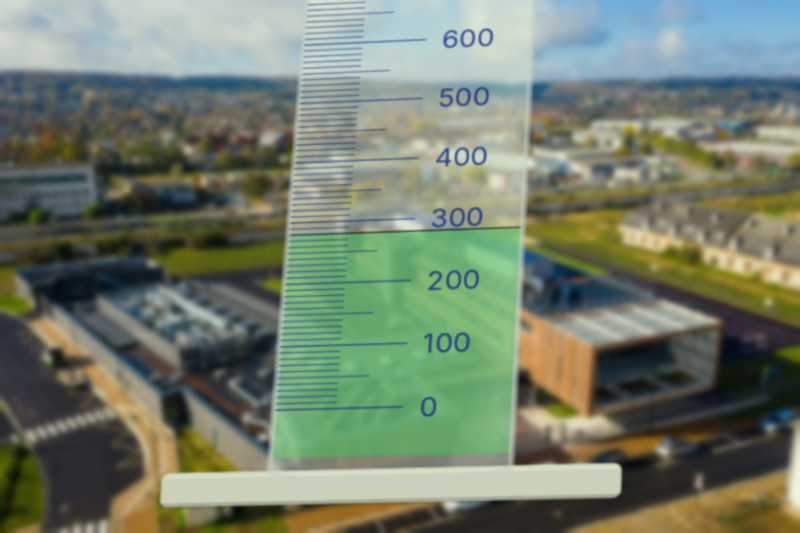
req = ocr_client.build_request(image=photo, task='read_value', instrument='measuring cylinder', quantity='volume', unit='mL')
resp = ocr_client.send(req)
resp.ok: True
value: 280 mL
